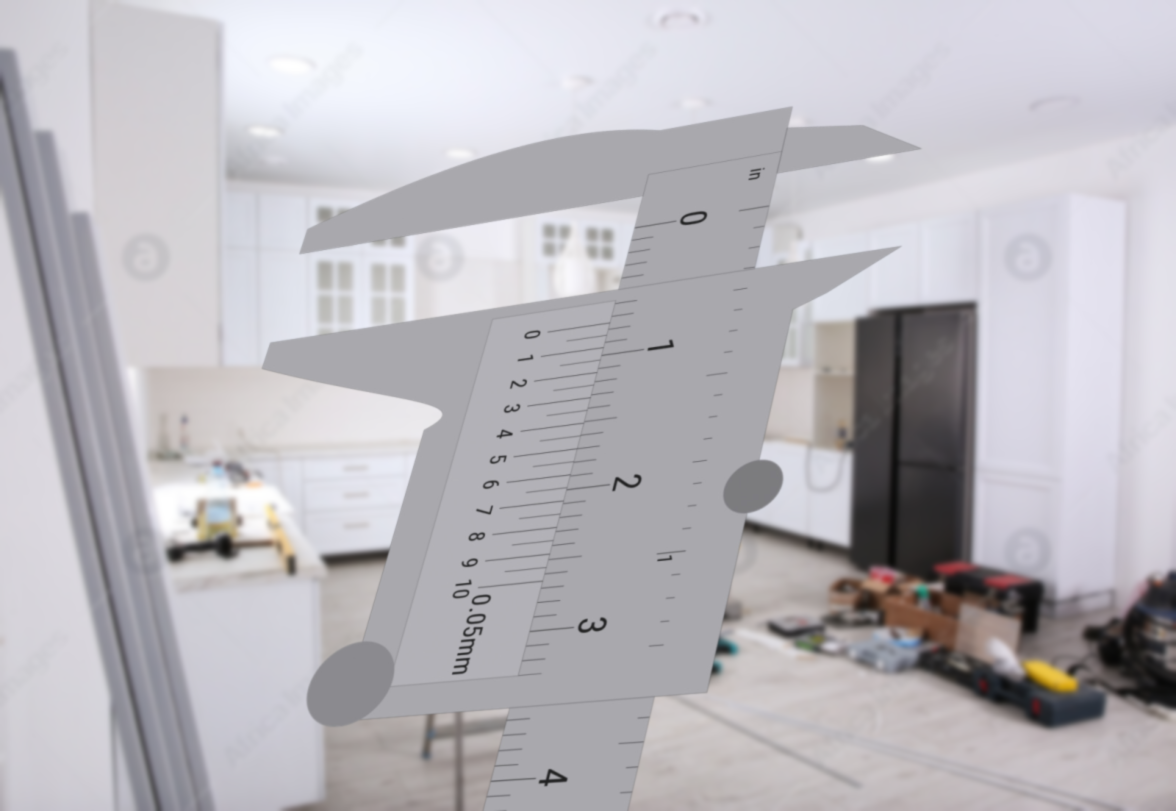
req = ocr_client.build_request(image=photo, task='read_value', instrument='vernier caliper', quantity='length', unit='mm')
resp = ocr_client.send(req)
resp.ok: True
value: 7.5 mm
